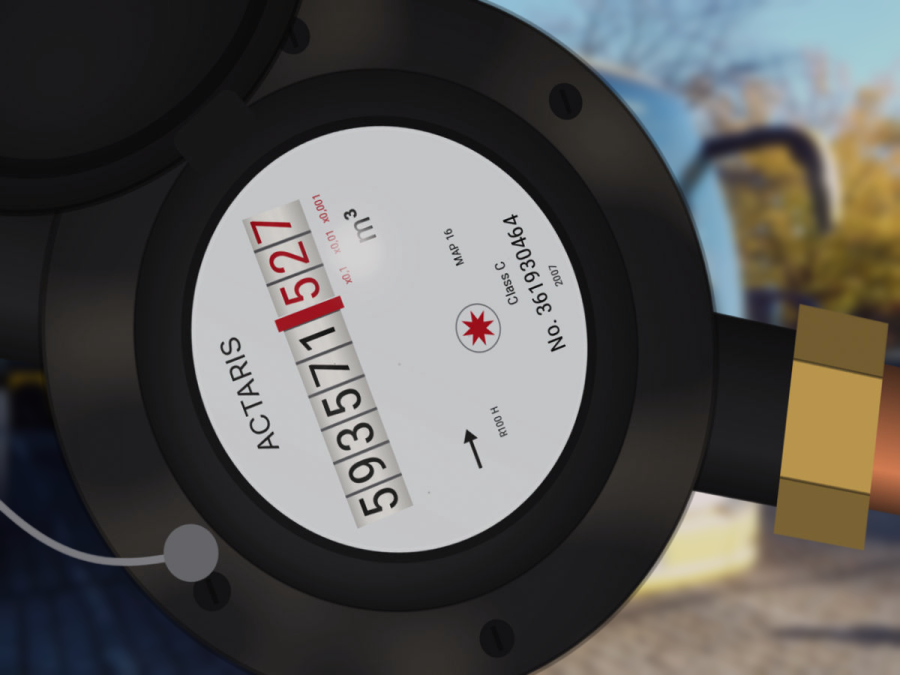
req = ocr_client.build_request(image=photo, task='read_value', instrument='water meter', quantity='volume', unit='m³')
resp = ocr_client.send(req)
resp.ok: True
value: 593571.527 m³
